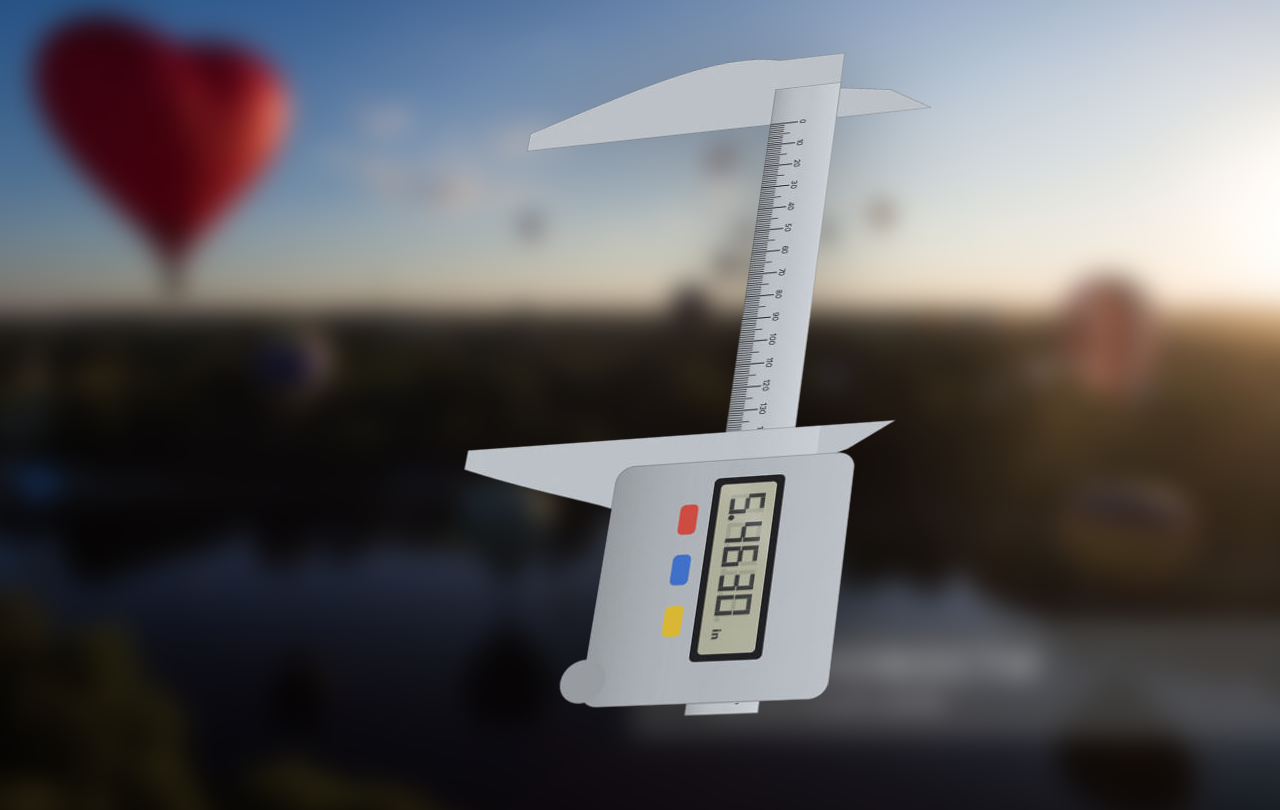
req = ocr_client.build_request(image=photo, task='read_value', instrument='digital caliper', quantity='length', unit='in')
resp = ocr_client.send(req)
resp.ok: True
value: 5.4630 in
